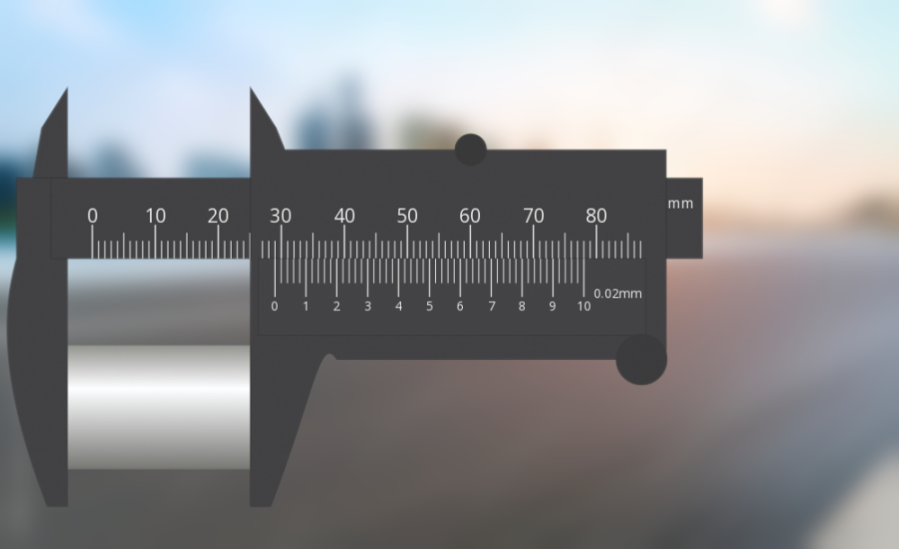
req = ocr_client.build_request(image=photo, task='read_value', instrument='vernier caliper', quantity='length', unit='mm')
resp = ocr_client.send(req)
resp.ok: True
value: 29.0 mm
